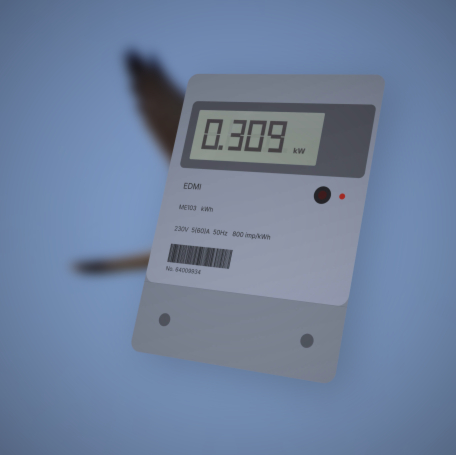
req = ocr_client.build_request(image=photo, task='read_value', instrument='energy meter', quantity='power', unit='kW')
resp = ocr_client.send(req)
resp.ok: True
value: 0.309 kW
